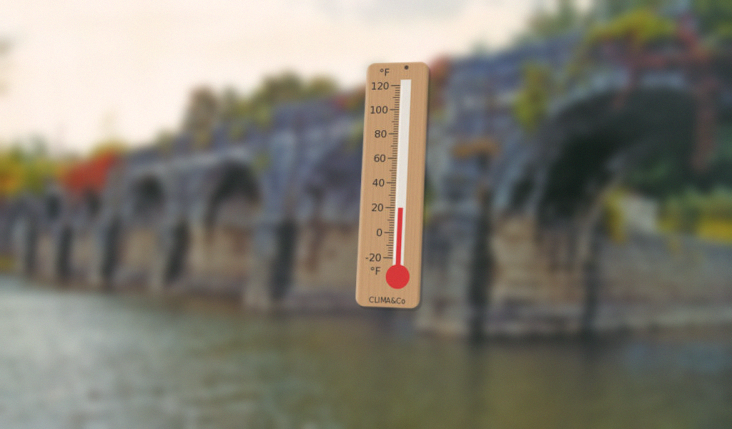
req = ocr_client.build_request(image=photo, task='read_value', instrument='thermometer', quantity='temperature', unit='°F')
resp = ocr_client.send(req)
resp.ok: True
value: 20 °F
